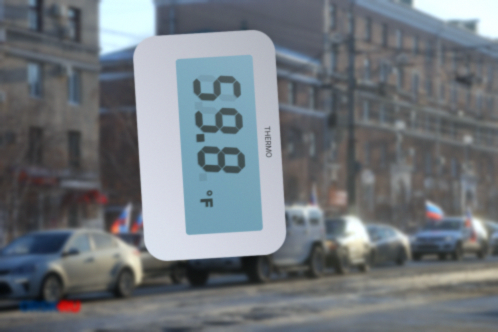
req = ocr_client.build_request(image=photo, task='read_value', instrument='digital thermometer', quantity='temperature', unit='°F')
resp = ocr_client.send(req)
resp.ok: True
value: 59.8 °F
